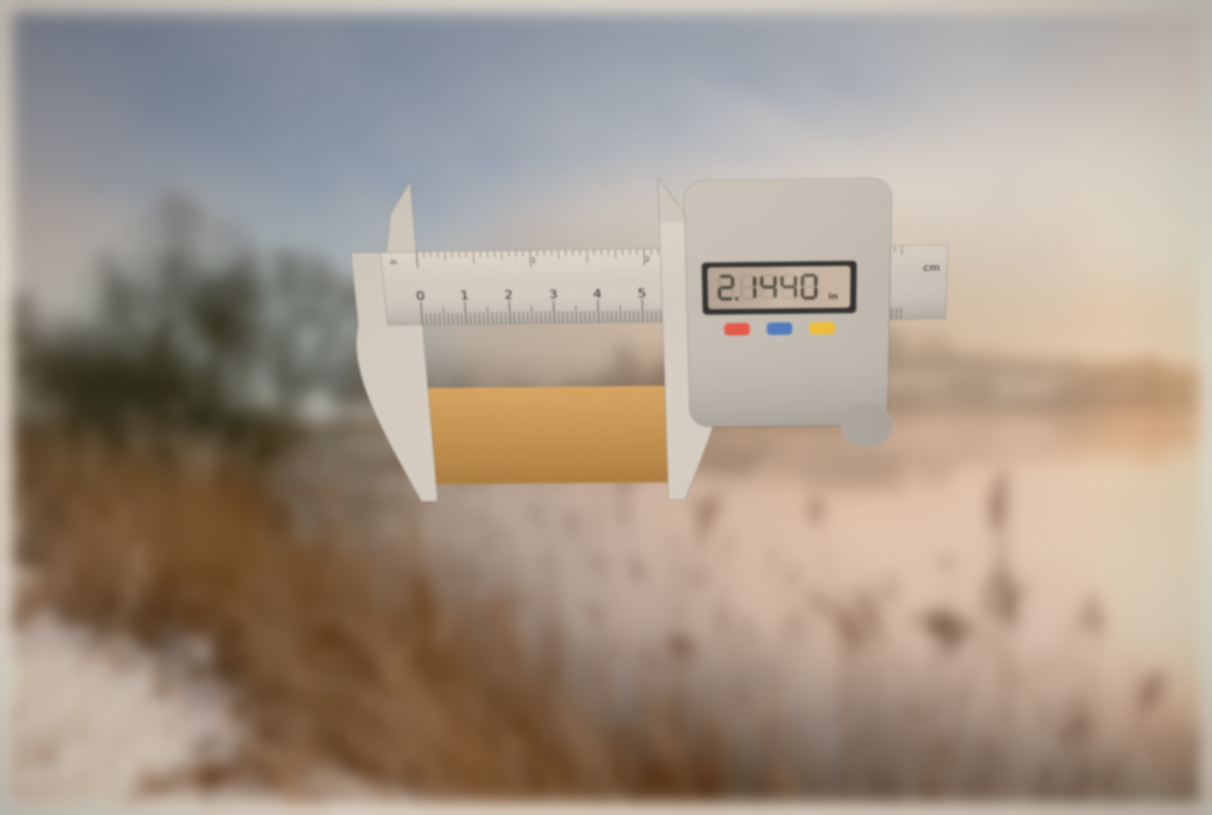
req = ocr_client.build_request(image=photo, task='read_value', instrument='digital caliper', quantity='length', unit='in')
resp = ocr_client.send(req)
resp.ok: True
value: 2.1440 in
